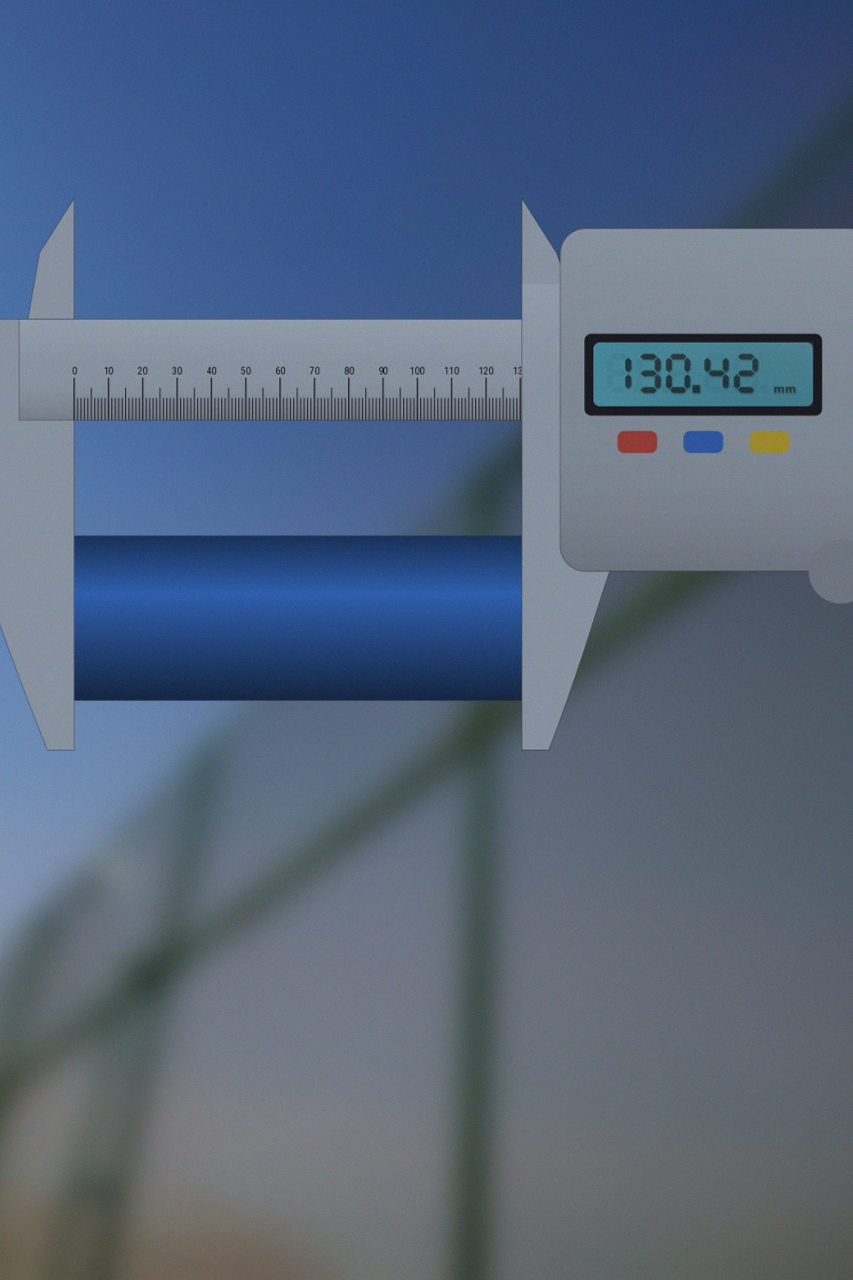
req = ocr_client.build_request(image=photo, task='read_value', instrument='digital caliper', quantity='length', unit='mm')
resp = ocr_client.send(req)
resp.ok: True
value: 130.42 mm
